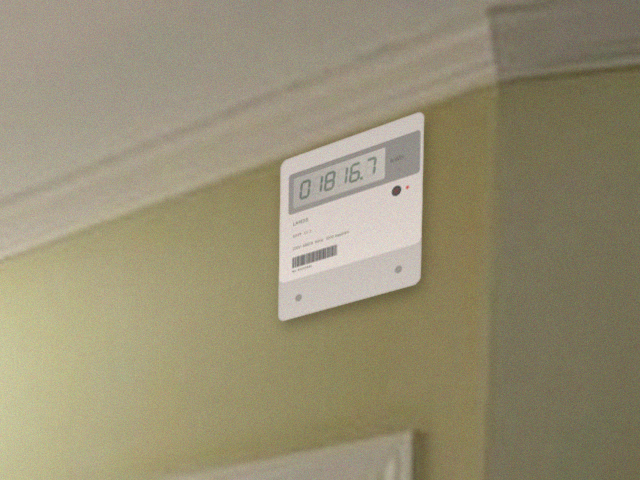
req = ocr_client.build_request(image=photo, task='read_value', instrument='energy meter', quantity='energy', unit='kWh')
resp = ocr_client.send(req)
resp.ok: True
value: 1816.7 kWh
